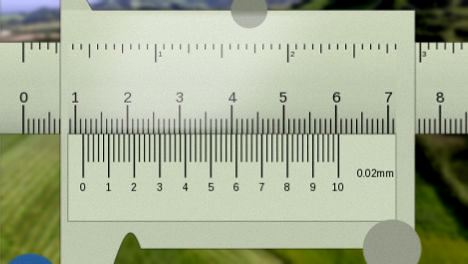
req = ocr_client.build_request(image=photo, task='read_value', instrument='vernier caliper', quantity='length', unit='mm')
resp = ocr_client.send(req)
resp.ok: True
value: 11.5 mm
